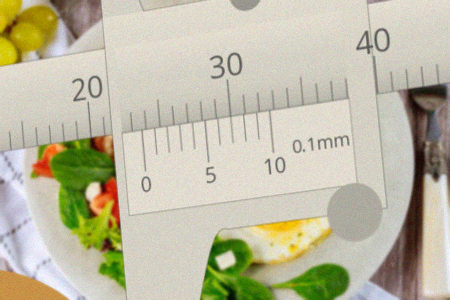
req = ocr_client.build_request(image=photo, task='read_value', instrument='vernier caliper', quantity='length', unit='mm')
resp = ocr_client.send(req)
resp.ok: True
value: 23.7 mm
